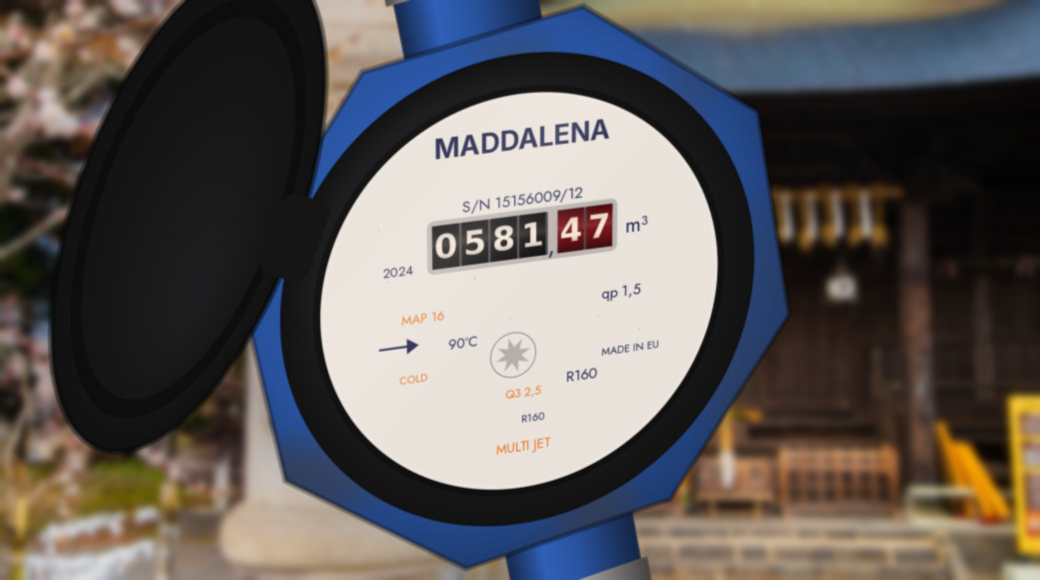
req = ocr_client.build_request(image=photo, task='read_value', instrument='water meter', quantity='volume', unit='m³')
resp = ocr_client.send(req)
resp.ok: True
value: 581.47 m³
